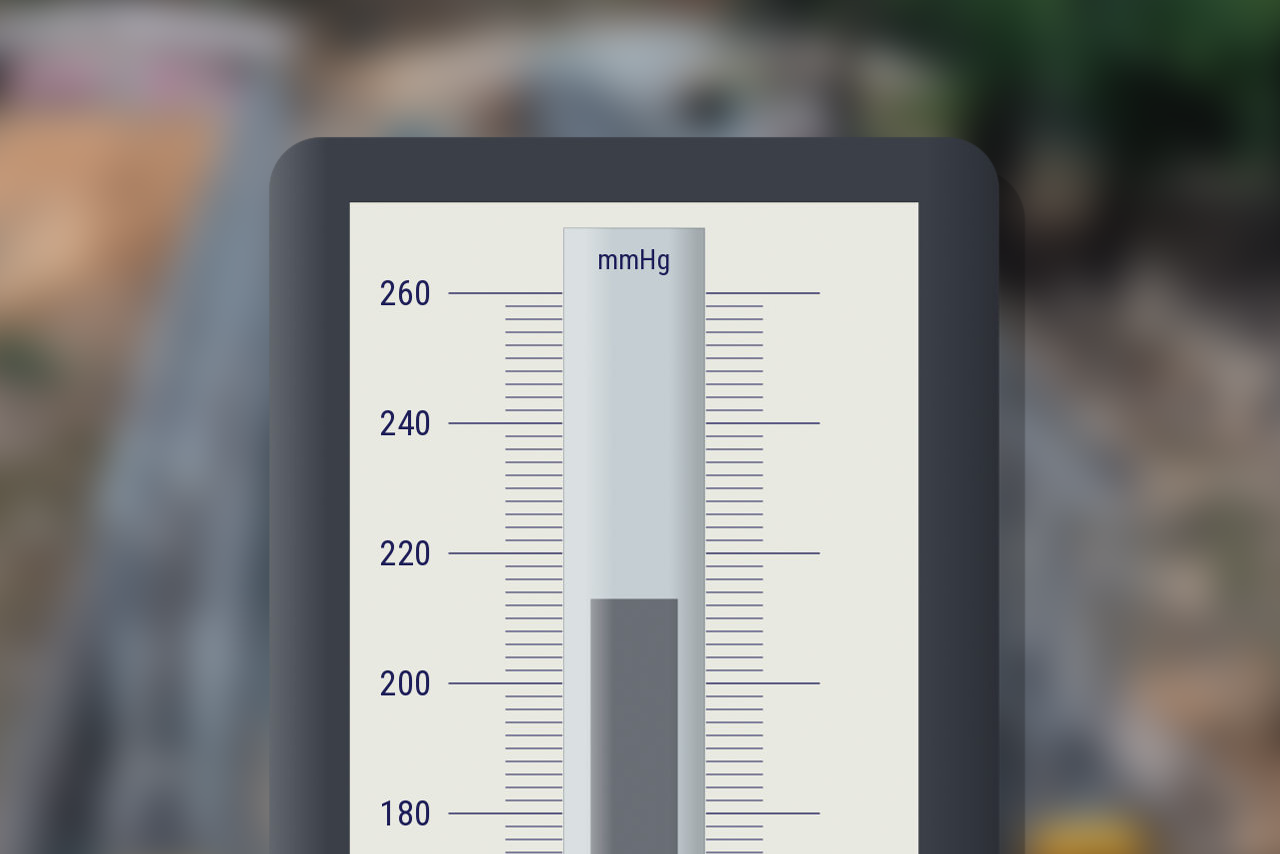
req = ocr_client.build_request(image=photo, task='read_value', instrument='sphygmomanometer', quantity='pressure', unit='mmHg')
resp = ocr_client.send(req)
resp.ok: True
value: 213 mmHg
